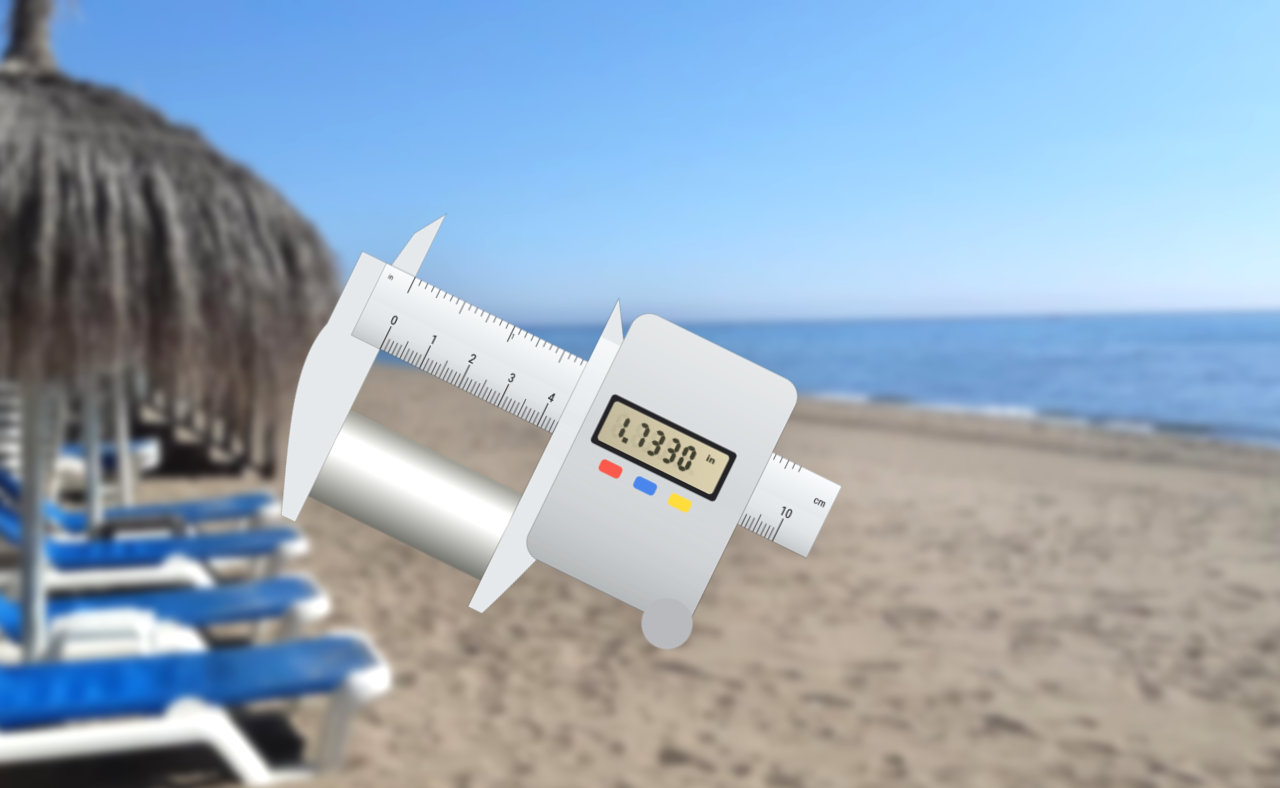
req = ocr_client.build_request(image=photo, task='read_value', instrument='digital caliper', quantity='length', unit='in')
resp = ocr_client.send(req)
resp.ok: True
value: 1.7330 in
